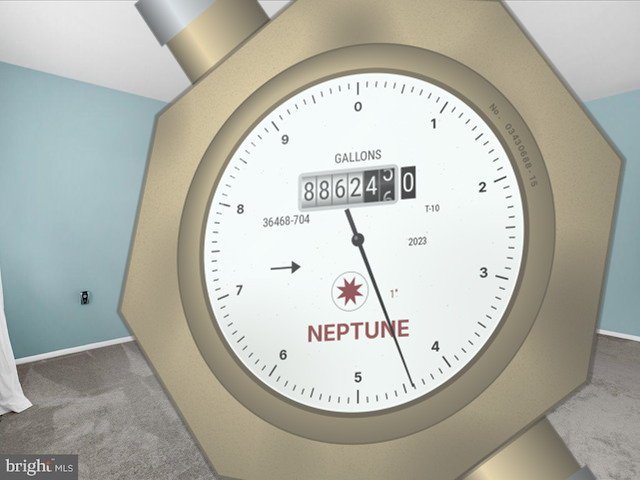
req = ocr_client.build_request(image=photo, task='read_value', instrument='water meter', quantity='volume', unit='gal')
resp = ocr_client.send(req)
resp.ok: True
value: 8862454.4 gal
